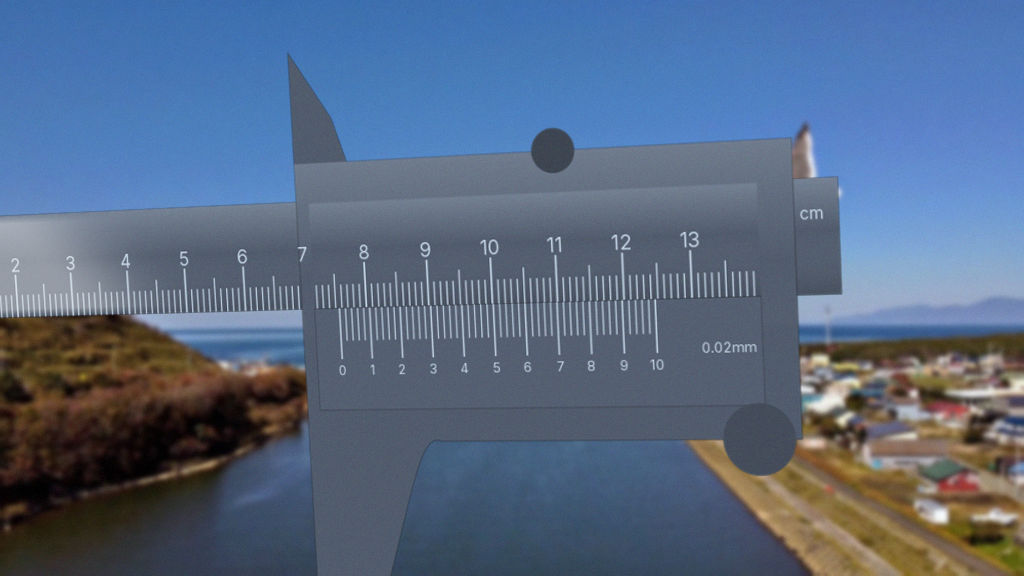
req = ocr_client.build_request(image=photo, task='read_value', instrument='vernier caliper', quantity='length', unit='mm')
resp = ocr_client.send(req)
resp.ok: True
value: 75.6 mm
